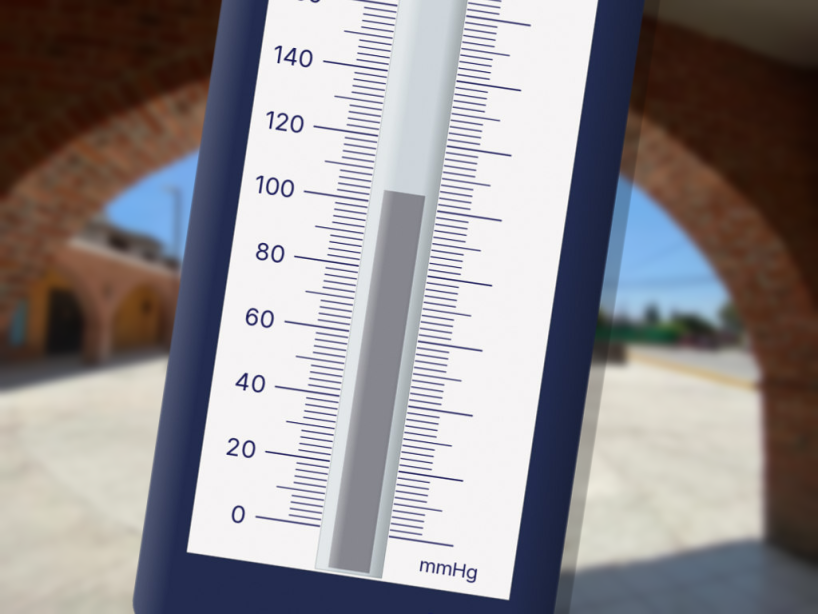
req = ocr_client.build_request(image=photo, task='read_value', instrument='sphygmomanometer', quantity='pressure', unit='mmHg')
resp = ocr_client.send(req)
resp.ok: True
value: 104 mmHg
